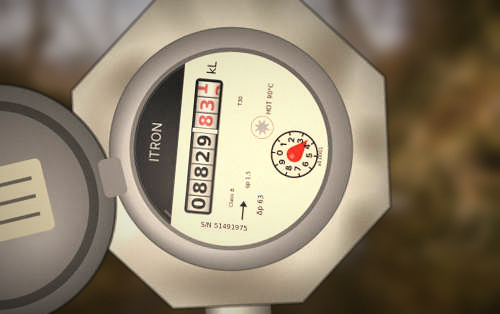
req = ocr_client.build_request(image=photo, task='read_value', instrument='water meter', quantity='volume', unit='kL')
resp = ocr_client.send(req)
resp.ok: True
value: 8829.8313 kL
